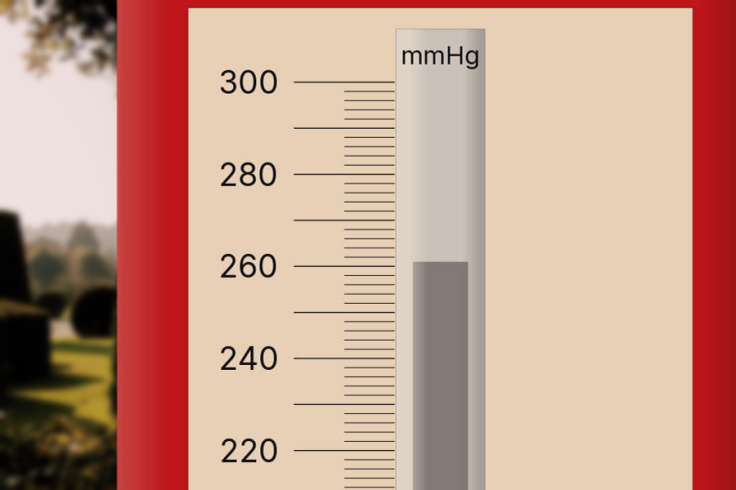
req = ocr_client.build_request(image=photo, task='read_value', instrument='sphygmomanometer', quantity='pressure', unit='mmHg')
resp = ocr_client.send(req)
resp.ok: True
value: 261 mmHg
